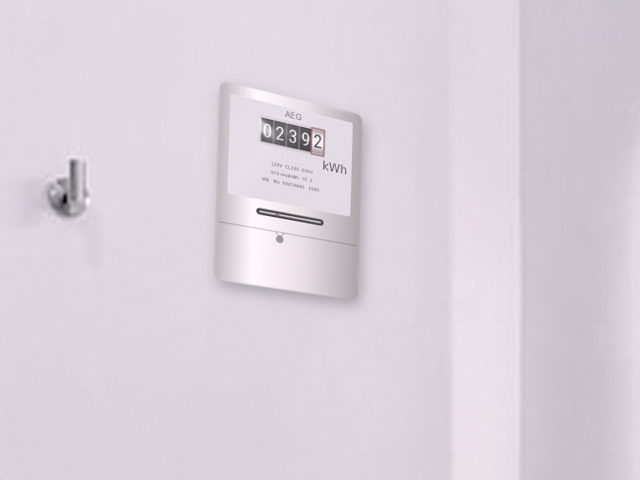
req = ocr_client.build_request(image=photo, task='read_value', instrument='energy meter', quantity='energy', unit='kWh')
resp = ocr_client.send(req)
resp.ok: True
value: 239.2 kWh
